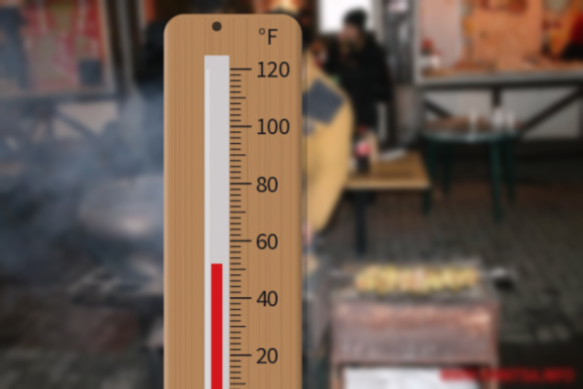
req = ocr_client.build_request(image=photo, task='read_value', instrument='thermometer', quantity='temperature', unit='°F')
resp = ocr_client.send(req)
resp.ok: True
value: 52 °F
